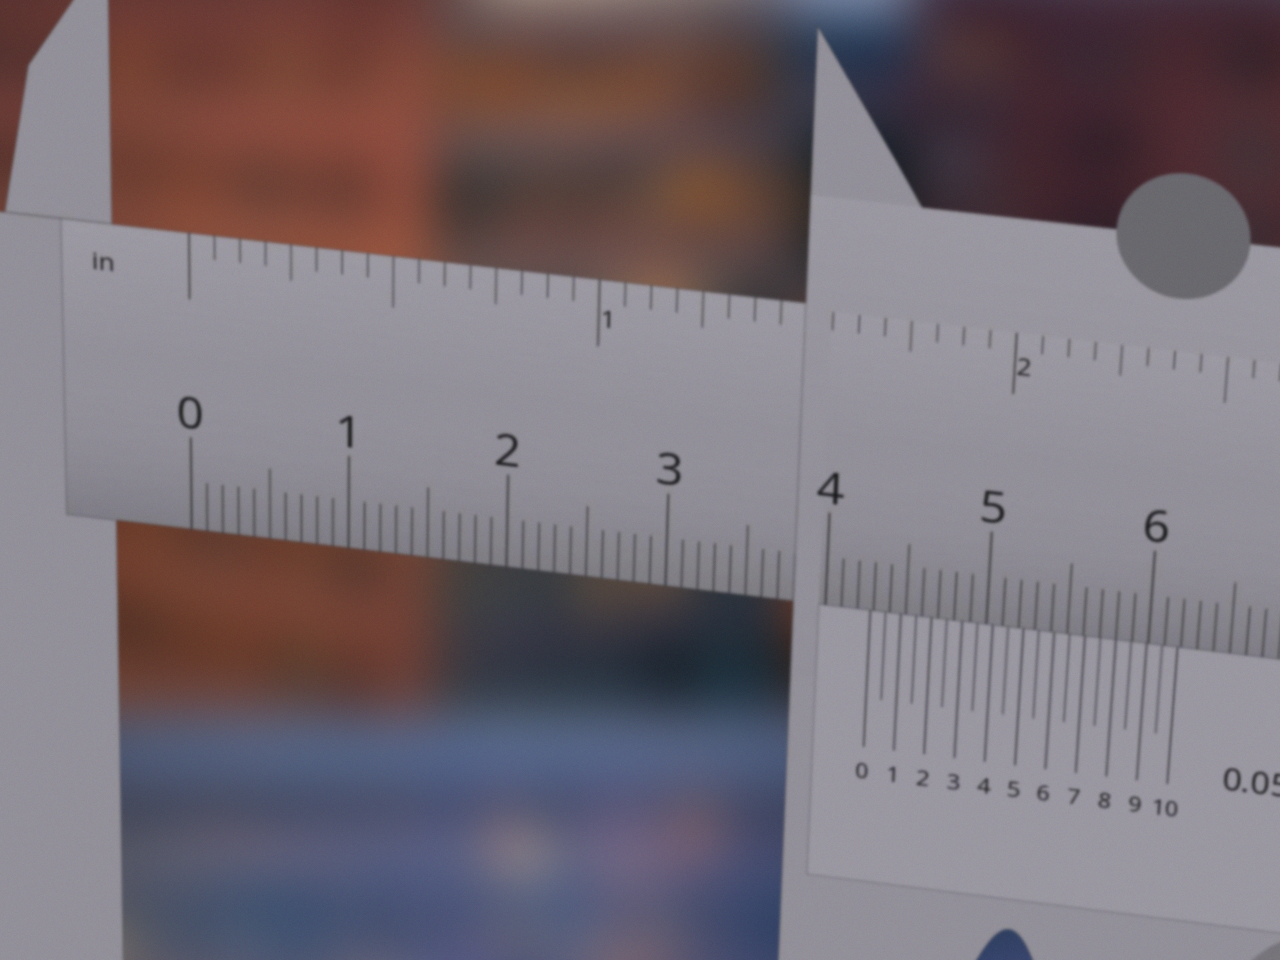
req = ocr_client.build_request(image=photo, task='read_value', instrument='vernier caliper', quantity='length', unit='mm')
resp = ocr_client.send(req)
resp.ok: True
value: 42.8 mm
